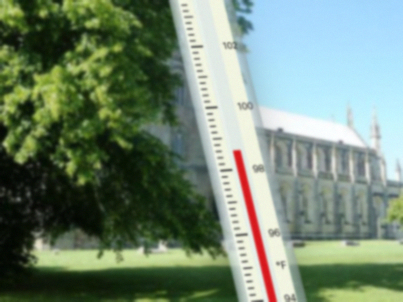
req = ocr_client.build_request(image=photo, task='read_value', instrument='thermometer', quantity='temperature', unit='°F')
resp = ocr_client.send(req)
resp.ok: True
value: 98.6 °F
